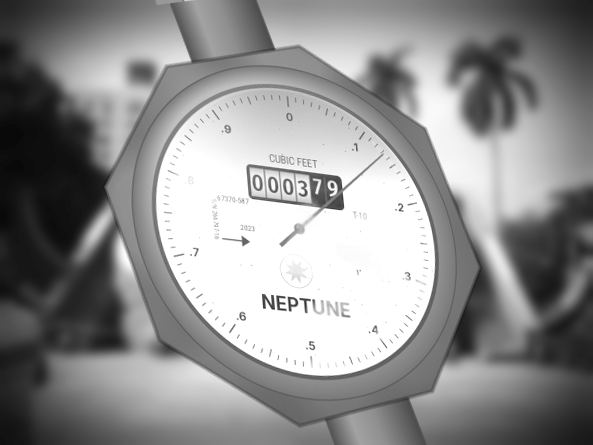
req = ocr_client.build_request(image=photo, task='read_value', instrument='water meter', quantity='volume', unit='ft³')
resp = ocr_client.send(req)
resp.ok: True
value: 379.13 ft³
